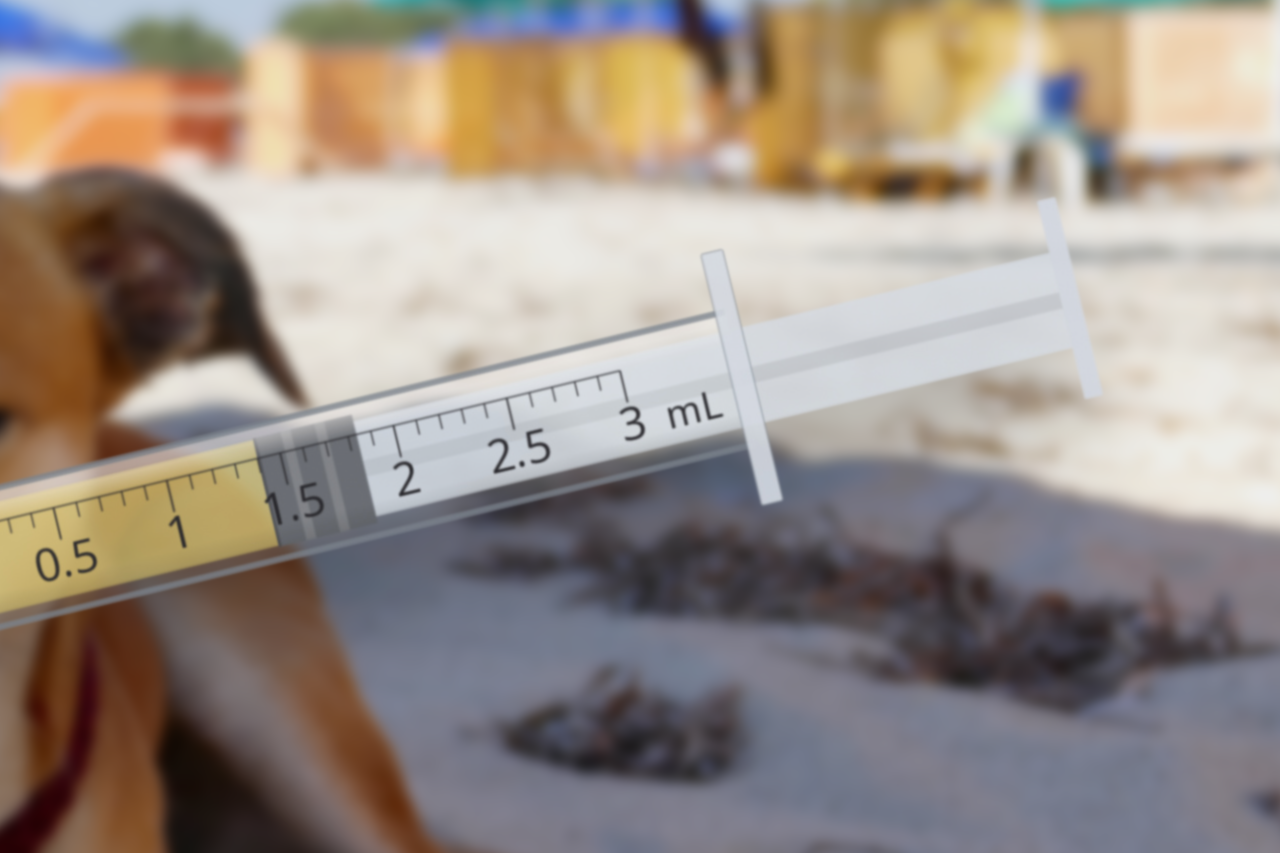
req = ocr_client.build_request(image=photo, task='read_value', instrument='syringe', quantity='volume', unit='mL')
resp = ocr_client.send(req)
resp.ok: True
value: 1.4 mL
